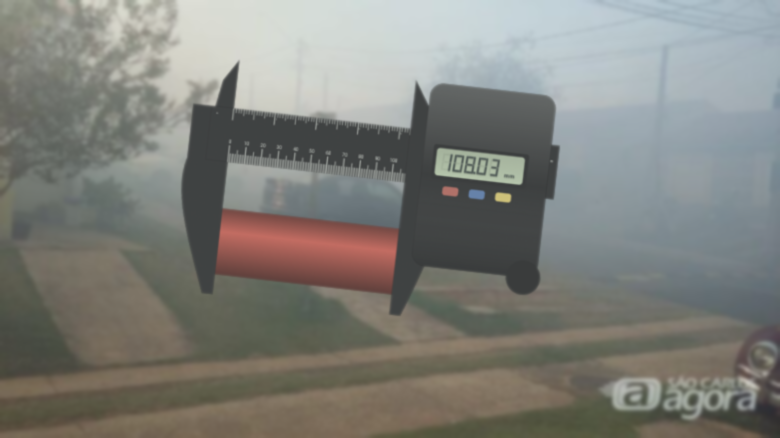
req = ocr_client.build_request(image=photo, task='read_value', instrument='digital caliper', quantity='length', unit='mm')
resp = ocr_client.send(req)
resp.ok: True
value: 108.03 mm
